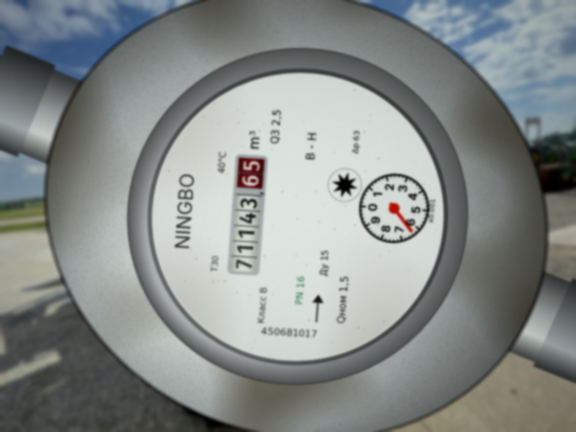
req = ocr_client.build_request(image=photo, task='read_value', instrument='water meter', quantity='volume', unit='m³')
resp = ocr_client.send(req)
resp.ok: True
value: 71143.656 m³
